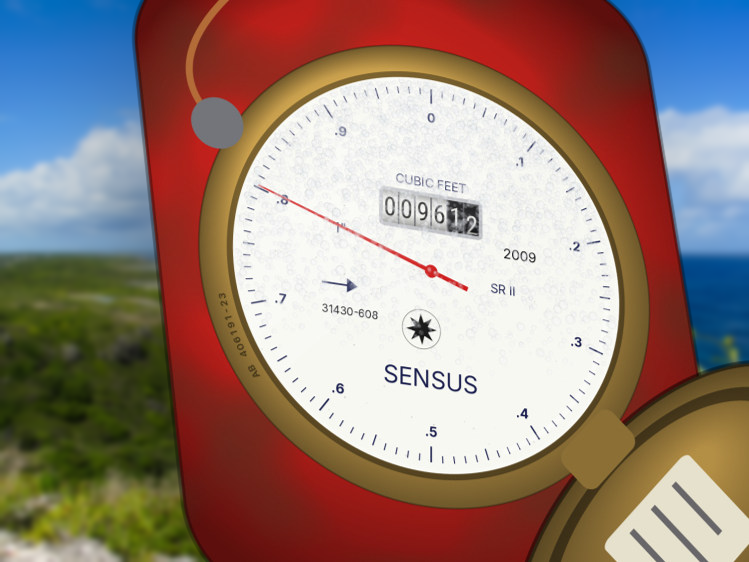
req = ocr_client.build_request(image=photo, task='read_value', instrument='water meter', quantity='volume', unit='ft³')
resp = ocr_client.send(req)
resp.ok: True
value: 9611.80 ft³
